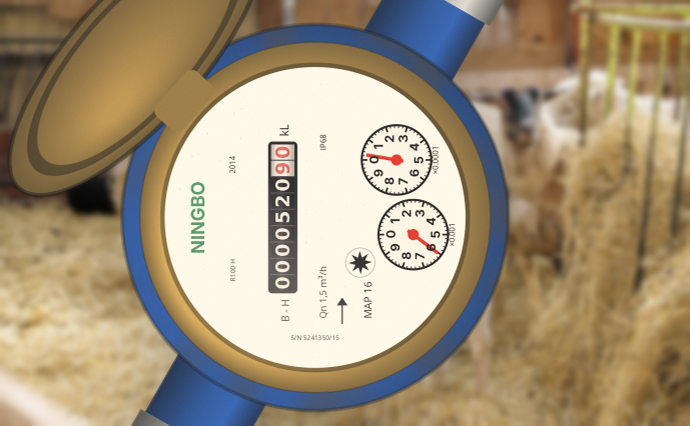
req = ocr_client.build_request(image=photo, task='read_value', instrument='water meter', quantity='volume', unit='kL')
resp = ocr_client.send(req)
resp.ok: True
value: 520.9060 kL
